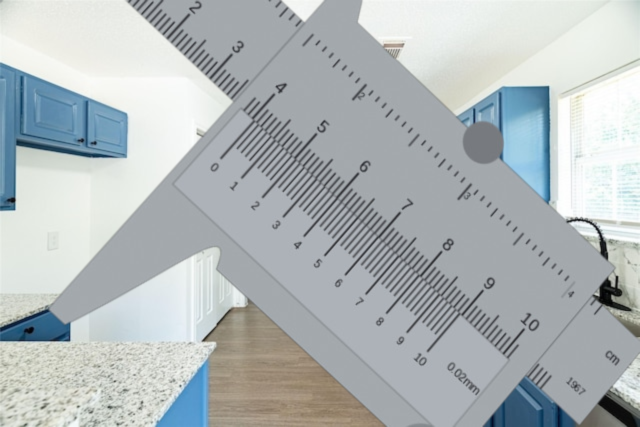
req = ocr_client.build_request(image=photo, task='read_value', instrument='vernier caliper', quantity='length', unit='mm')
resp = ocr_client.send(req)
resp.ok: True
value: 40.5 mm
